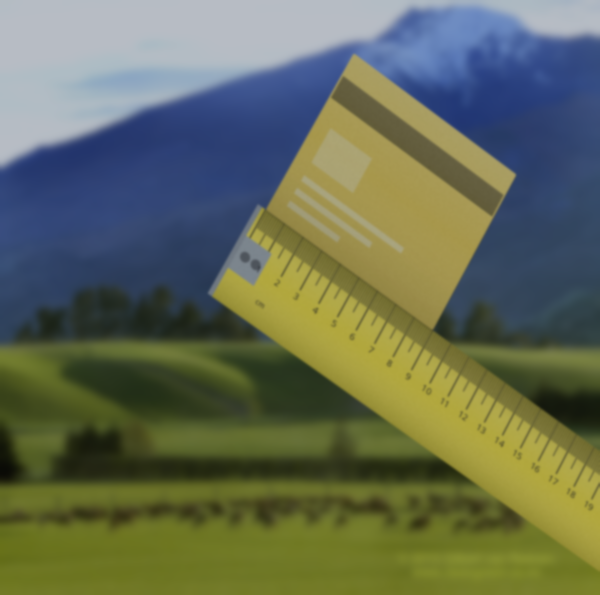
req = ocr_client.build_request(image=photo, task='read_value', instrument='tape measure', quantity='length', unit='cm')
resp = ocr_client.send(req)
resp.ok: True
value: 9 cm
